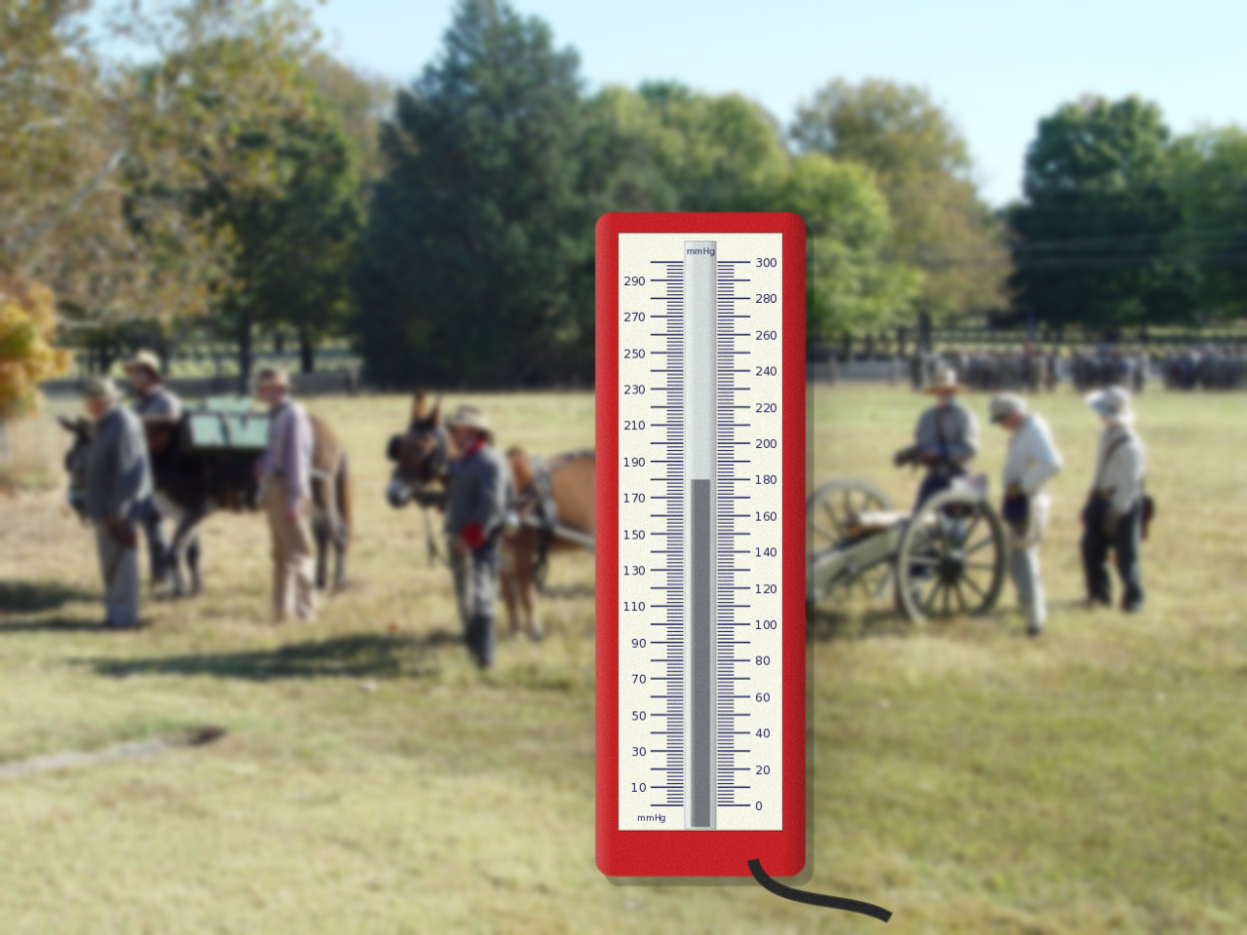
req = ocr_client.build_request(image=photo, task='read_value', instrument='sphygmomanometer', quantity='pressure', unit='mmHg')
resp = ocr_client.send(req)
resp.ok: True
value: 180 mmHg
